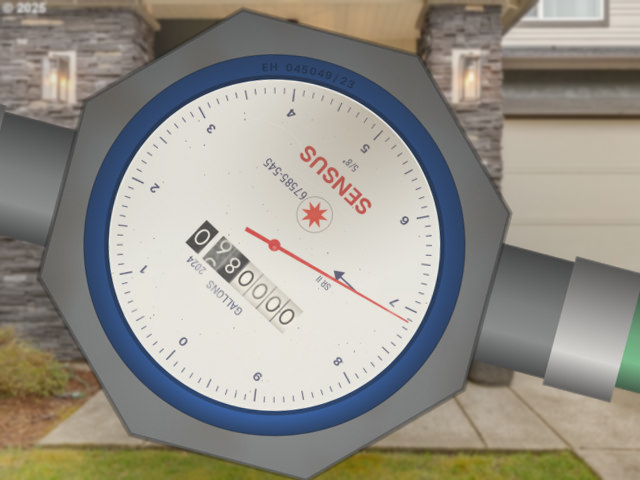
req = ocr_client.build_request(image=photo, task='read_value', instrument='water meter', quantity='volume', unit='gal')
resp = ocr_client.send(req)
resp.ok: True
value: 857.1 gal
